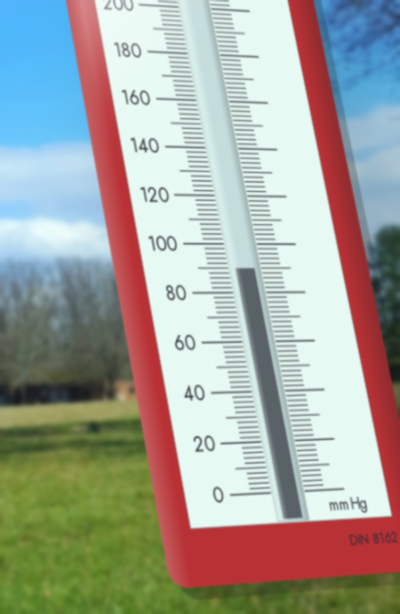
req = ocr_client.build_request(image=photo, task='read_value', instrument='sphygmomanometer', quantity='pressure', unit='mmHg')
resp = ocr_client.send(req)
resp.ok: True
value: 90 mmHg
